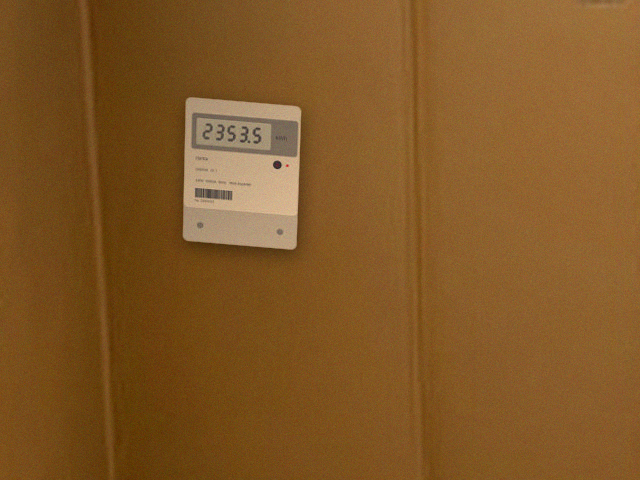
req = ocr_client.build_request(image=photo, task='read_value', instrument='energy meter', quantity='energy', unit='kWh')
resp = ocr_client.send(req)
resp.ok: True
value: 2353.5 kWh
